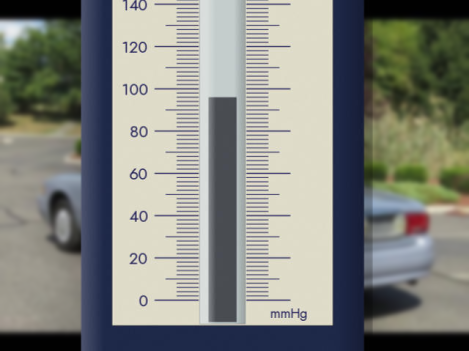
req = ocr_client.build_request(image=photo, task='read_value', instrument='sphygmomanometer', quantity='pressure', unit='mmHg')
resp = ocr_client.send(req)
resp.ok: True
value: 96 mmHg
